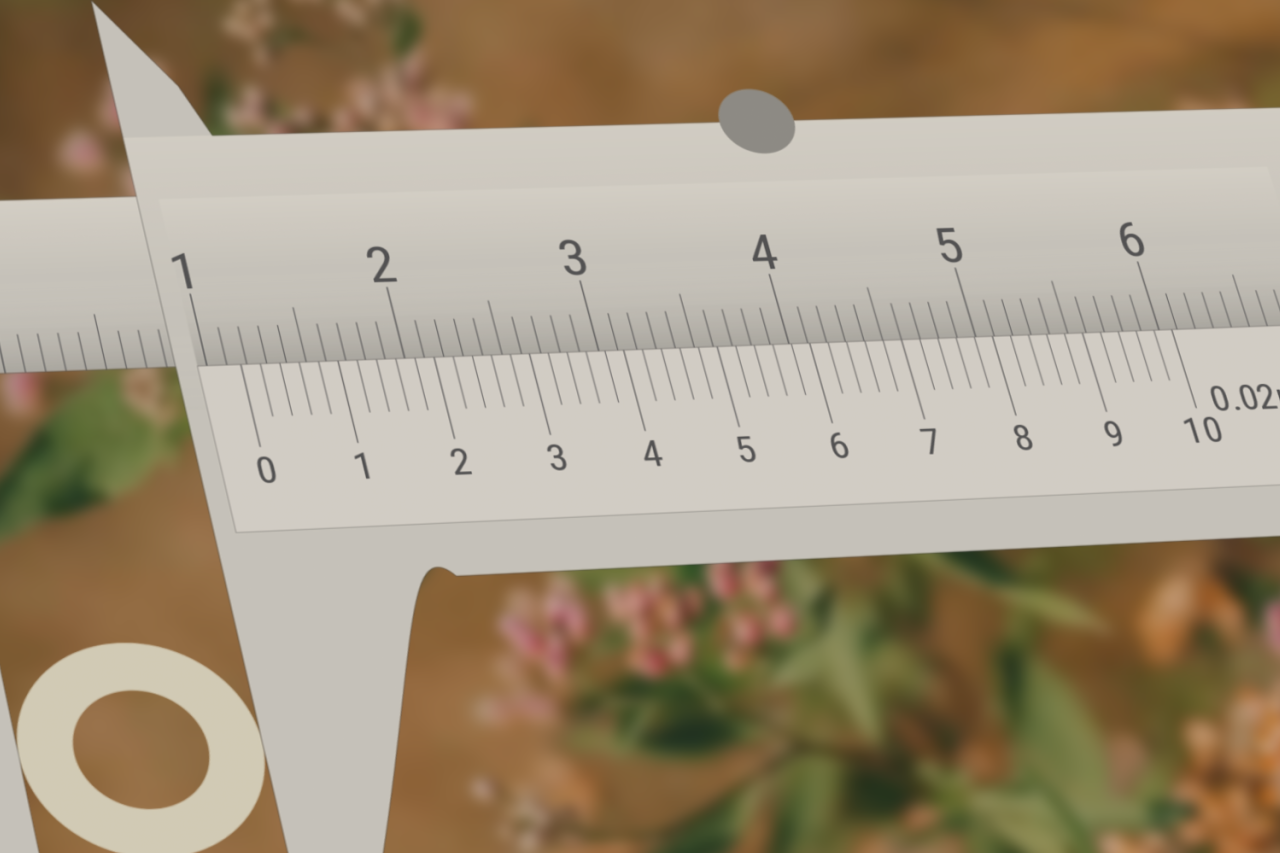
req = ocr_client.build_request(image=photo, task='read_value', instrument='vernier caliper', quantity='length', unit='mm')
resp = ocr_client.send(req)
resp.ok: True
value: 11.7 mm
